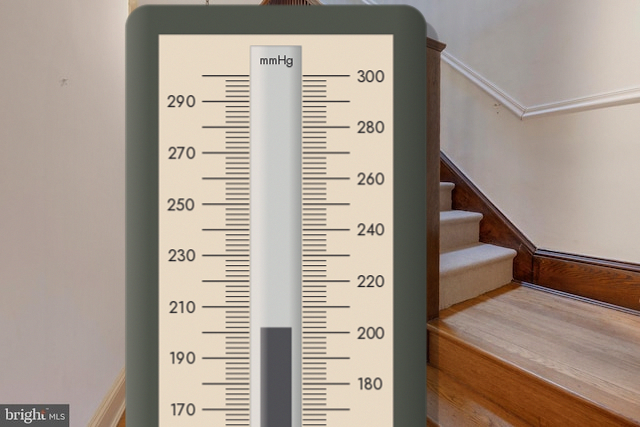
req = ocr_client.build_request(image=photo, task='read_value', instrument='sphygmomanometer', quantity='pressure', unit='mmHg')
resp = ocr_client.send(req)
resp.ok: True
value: 202 mmHg
